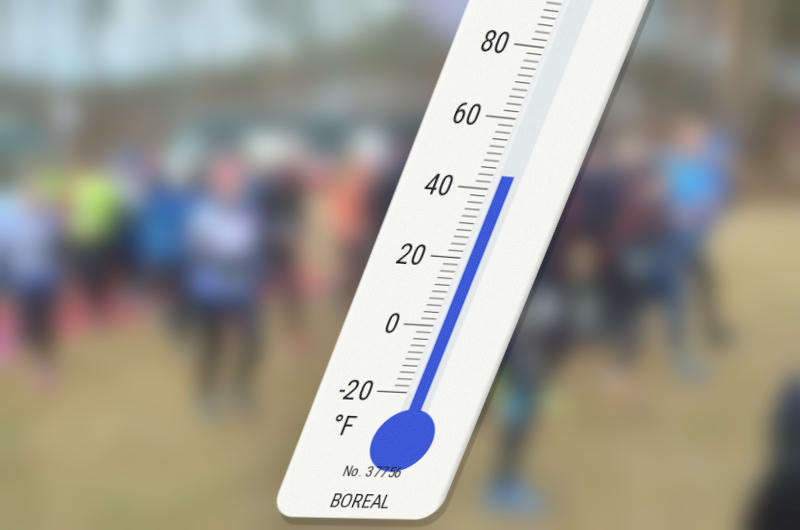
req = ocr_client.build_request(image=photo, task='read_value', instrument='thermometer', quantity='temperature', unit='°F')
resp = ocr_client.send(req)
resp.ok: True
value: 44 °F
